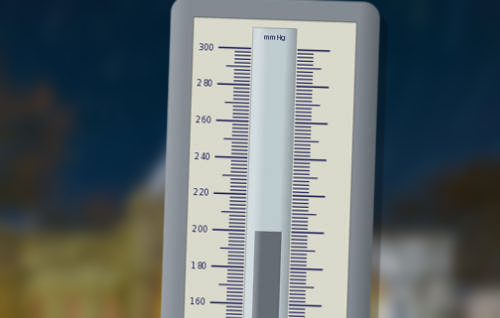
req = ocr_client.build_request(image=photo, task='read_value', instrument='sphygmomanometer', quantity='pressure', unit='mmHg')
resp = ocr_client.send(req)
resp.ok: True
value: 200 mmHg
